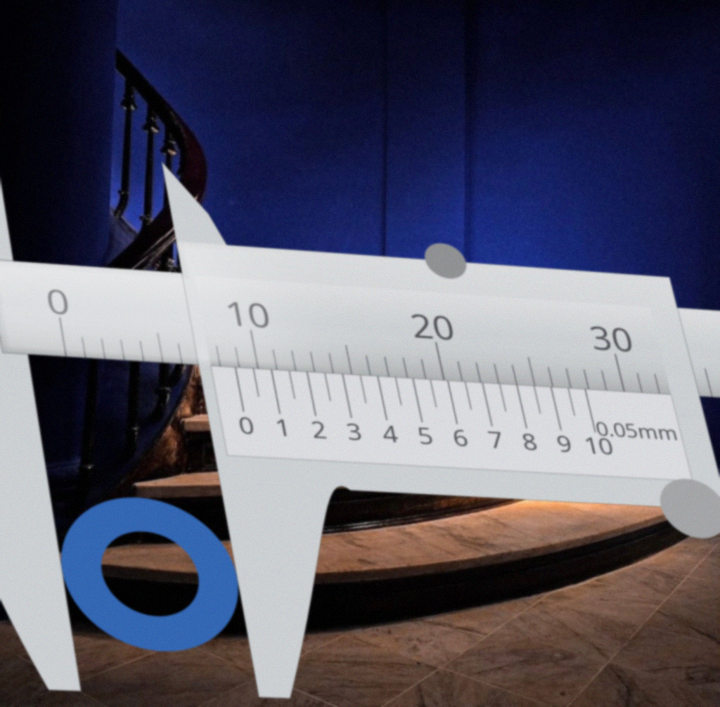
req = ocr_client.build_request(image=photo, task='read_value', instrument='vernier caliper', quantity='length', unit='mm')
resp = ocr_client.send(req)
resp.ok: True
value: 8.8 mm
